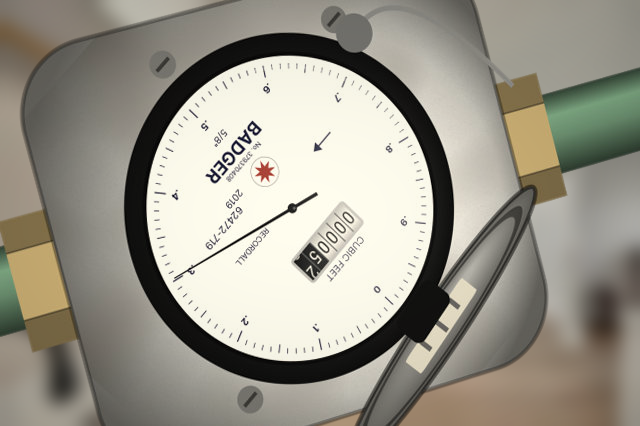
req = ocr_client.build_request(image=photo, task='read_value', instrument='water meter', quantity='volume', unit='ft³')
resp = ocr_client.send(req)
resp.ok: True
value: 52.30 ft³
